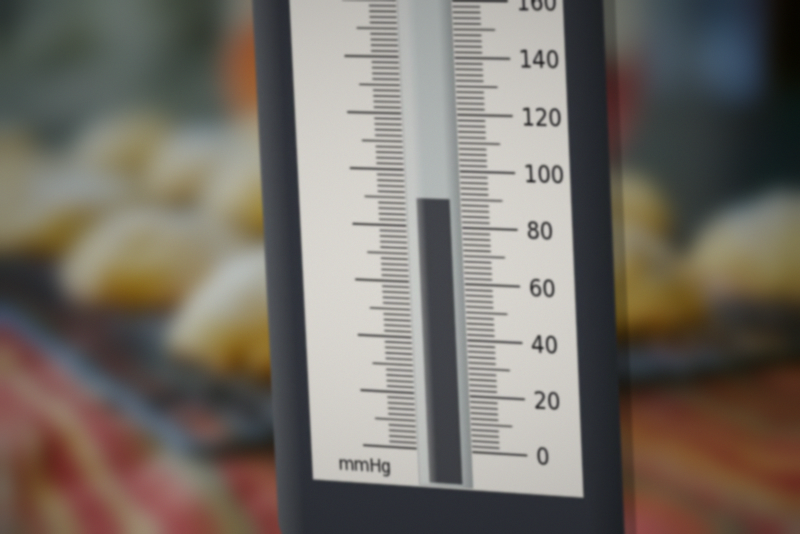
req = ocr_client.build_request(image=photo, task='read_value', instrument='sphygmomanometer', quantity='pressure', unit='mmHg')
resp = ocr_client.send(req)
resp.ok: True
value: 90 mmHg
